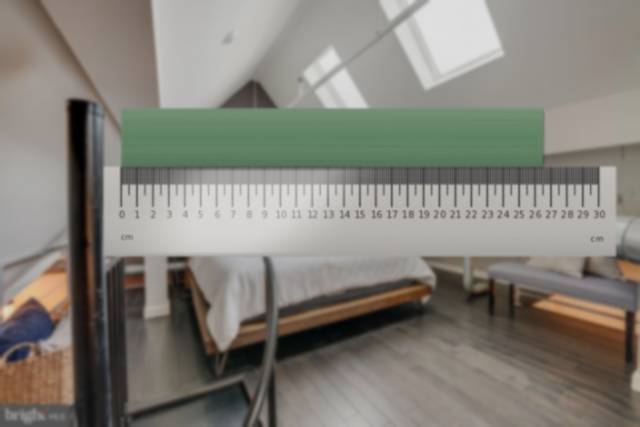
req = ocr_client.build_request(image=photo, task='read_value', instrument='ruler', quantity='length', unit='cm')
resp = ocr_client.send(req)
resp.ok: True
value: 26.5 cm
